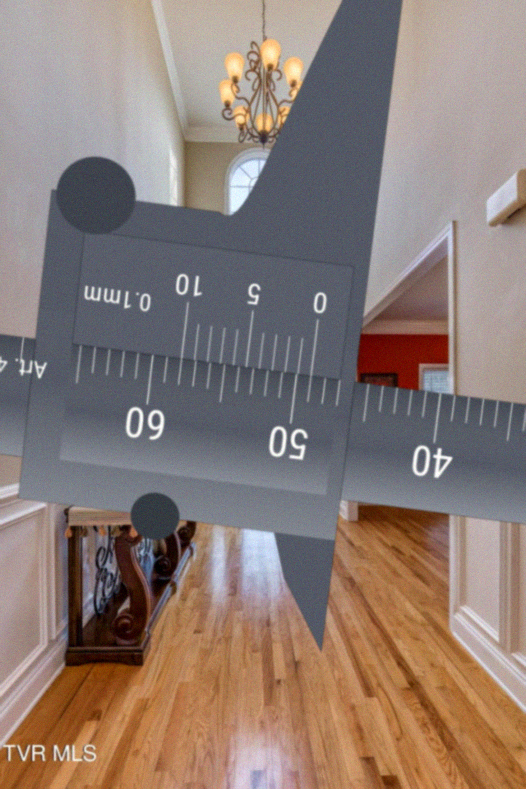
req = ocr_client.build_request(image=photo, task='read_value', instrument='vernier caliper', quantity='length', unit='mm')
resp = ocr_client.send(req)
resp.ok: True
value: 49.0 mm
